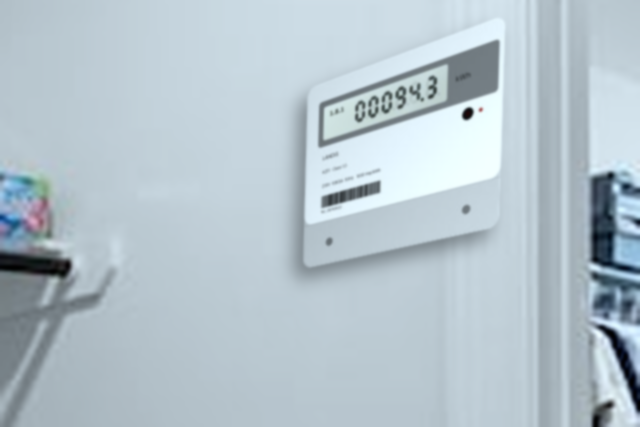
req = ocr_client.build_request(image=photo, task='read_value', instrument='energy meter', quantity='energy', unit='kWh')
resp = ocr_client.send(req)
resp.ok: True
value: 94.3 kWh
